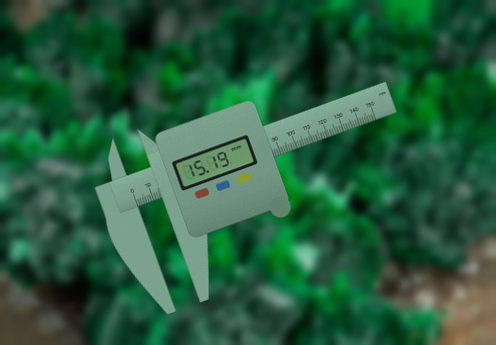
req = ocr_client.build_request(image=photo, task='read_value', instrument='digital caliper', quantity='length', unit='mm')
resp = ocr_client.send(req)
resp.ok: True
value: 15.19 mm
